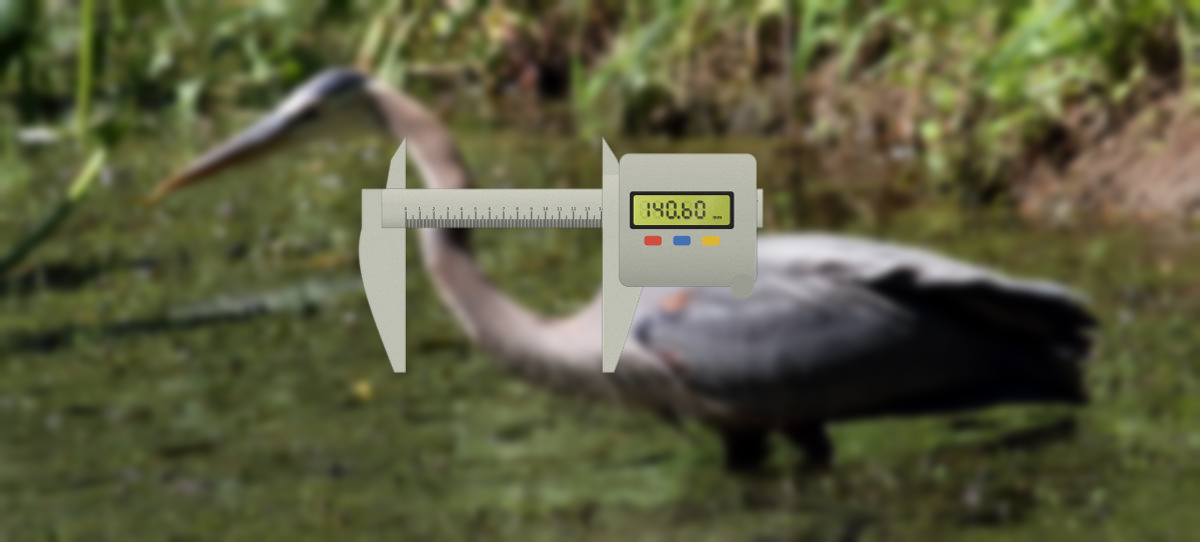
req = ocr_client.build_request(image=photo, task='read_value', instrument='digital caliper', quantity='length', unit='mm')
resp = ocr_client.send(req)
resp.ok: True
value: 140.60 mm
